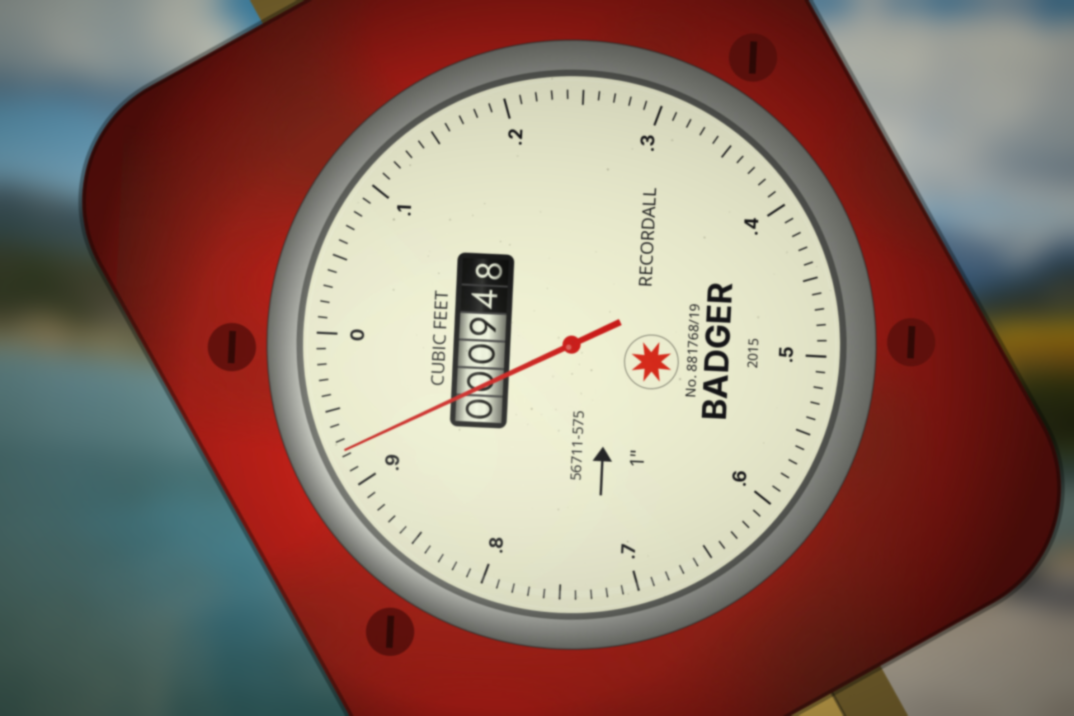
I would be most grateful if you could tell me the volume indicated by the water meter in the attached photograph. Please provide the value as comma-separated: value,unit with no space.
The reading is 947.92,ft³
